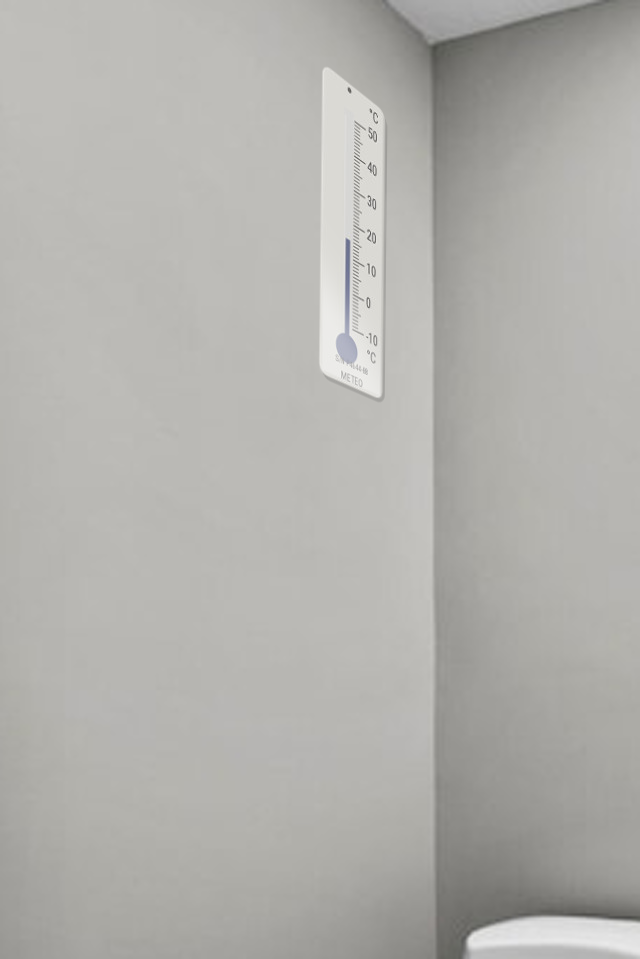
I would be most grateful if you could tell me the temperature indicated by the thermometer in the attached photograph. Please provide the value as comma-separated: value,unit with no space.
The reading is 15,°C
